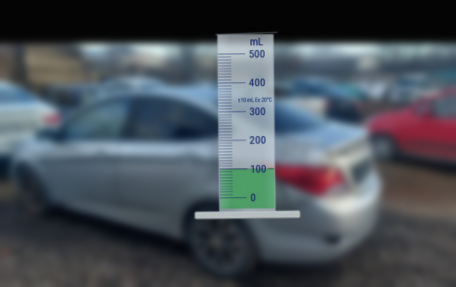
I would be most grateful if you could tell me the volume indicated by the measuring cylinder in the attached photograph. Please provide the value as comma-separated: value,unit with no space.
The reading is 100,mL
